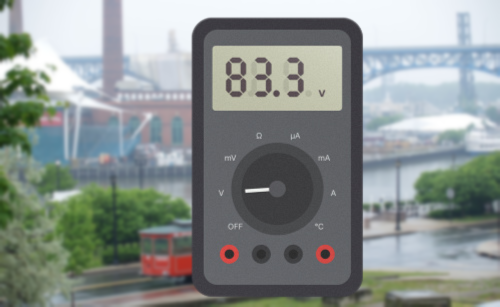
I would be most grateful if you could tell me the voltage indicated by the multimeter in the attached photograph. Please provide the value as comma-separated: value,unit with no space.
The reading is 83.3,V
